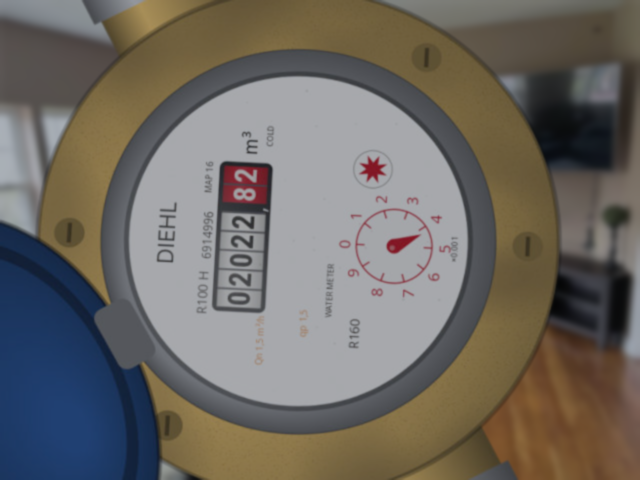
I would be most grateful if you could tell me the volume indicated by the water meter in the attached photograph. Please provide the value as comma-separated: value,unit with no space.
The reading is 2022.824,m³
